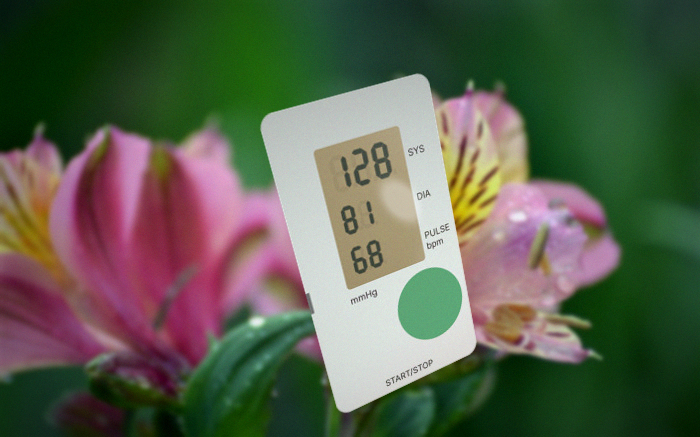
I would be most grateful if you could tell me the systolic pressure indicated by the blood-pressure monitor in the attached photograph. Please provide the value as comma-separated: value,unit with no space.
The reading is 128,mmHg
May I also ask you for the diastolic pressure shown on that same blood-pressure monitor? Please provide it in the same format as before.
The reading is 81,mmHg
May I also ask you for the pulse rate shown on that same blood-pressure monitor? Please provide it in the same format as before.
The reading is 68,bpm
